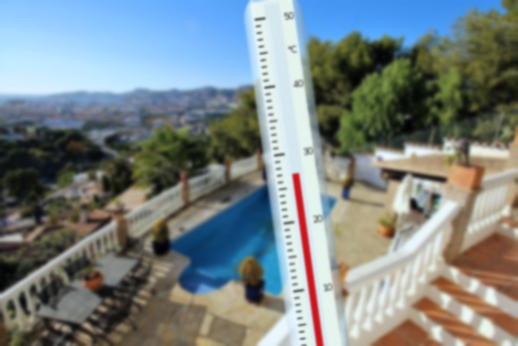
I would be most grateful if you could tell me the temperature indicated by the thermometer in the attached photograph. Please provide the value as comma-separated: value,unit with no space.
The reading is 27,°C
